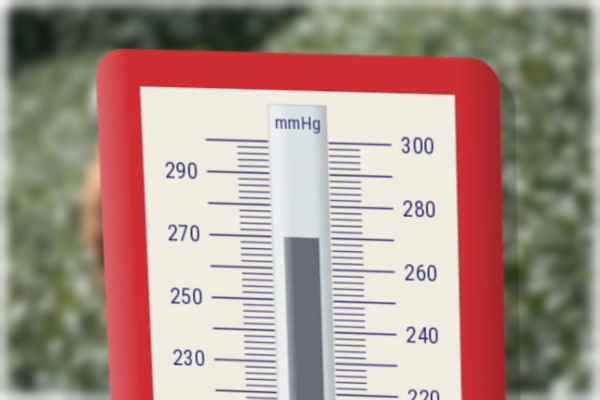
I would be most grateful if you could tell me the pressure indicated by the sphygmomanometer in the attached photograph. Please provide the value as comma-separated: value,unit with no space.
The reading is 270,mmHg
